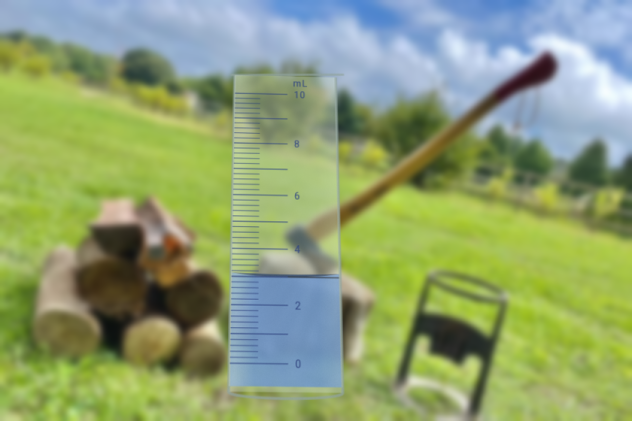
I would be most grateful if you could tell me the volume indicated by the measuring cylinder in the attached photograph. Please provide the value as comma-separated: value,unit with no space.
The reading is 3,mL
